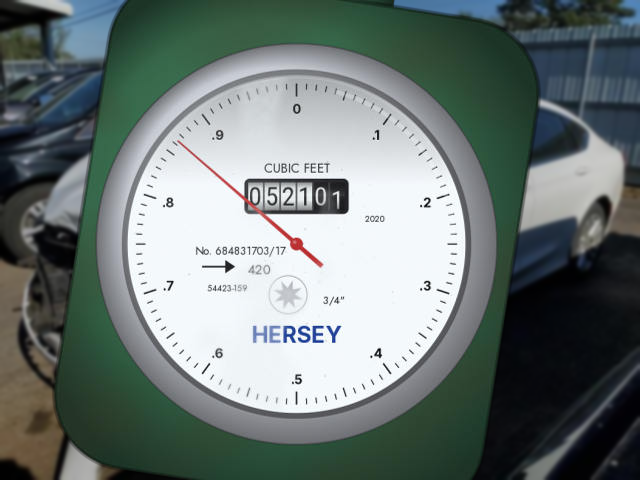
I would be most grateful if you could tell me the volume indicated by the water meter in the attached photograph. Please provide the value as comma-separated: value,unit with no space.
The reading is 52100.86,ft³
